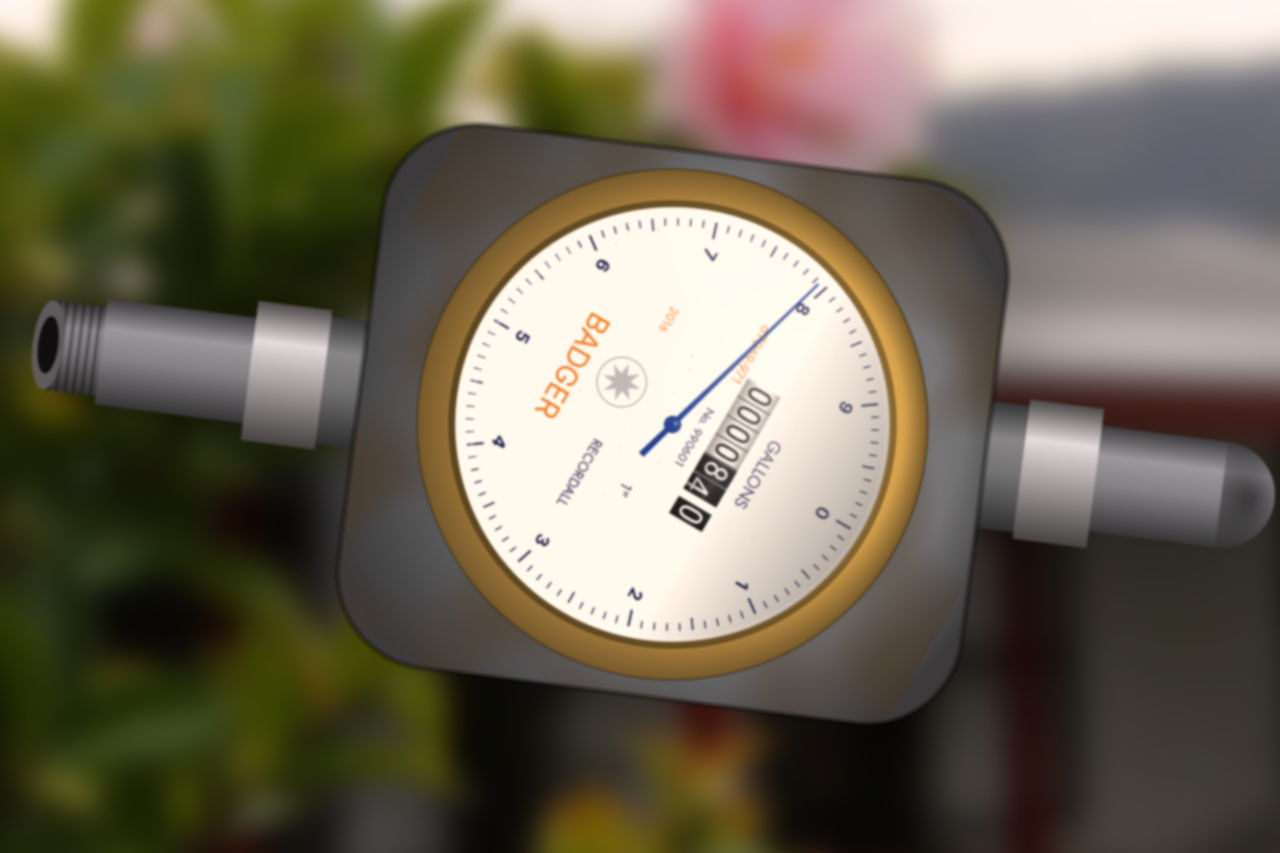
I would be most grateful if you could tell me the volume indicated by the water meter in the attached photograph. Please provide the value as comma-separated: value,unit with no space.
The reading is 837.9,gal
